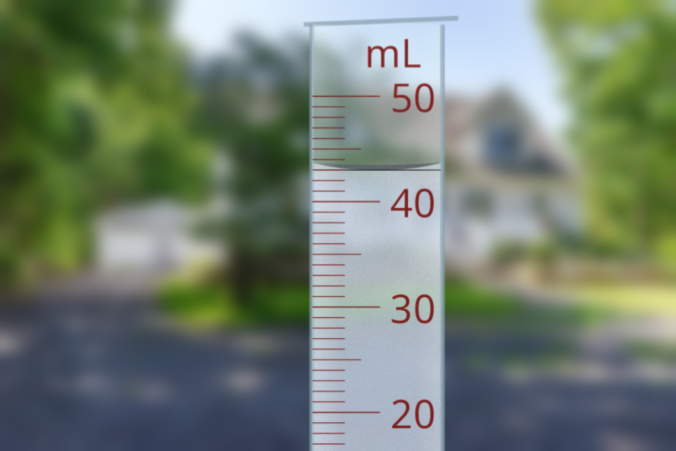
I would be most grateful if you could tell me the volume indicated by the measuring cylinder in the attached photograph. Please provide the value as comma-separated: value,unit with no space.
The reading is 43,mL
